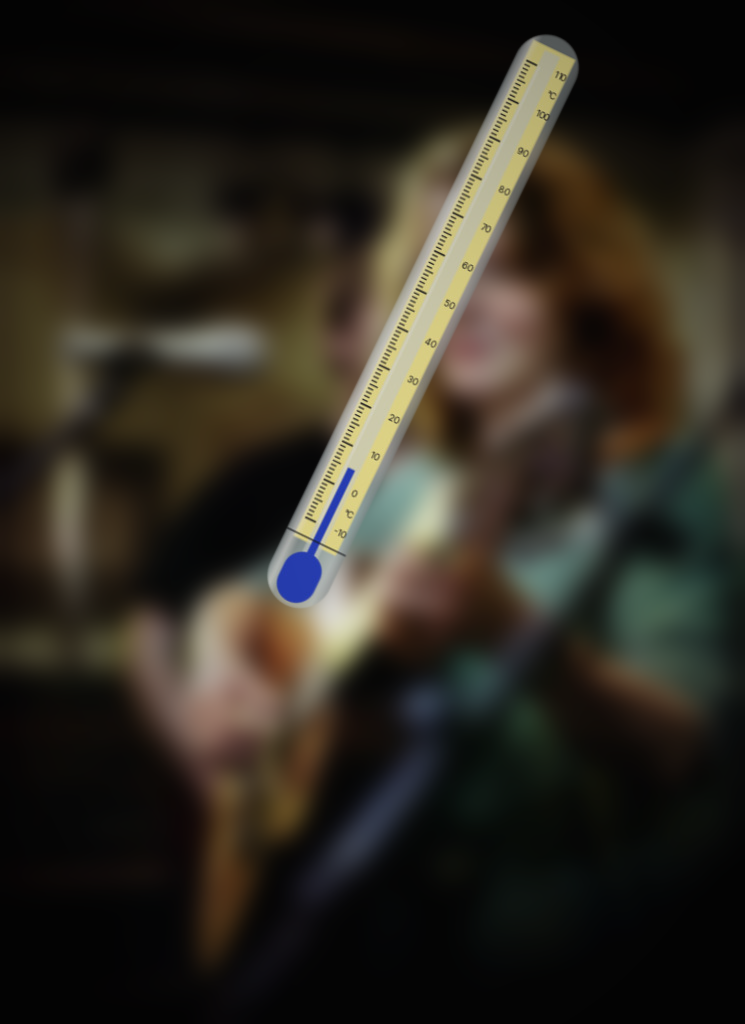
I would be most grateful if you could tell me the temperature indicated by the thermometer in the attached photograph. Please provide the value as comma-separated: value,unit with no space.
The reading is 5,°C
